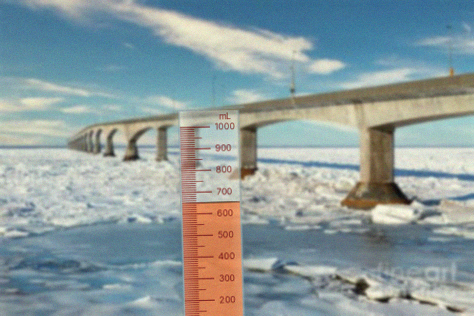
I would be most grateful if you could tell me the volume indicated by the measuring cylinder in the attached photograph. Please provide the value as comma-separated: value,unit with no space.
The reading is 650,mL
